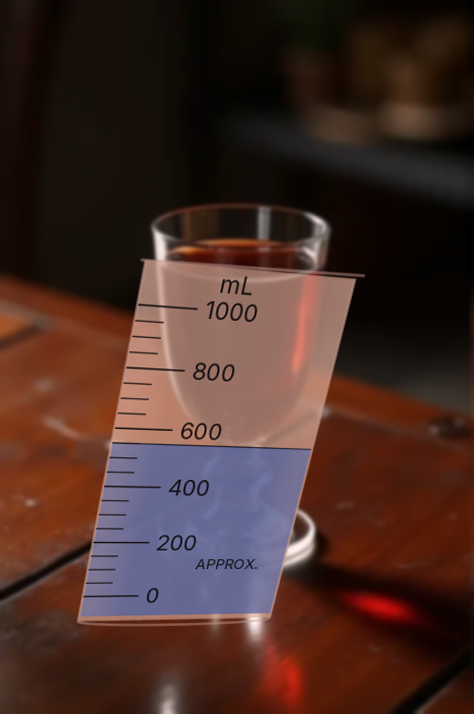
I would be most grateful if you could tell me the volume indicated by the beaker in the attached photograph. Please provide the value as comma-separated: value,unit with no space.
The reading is 550,mL
